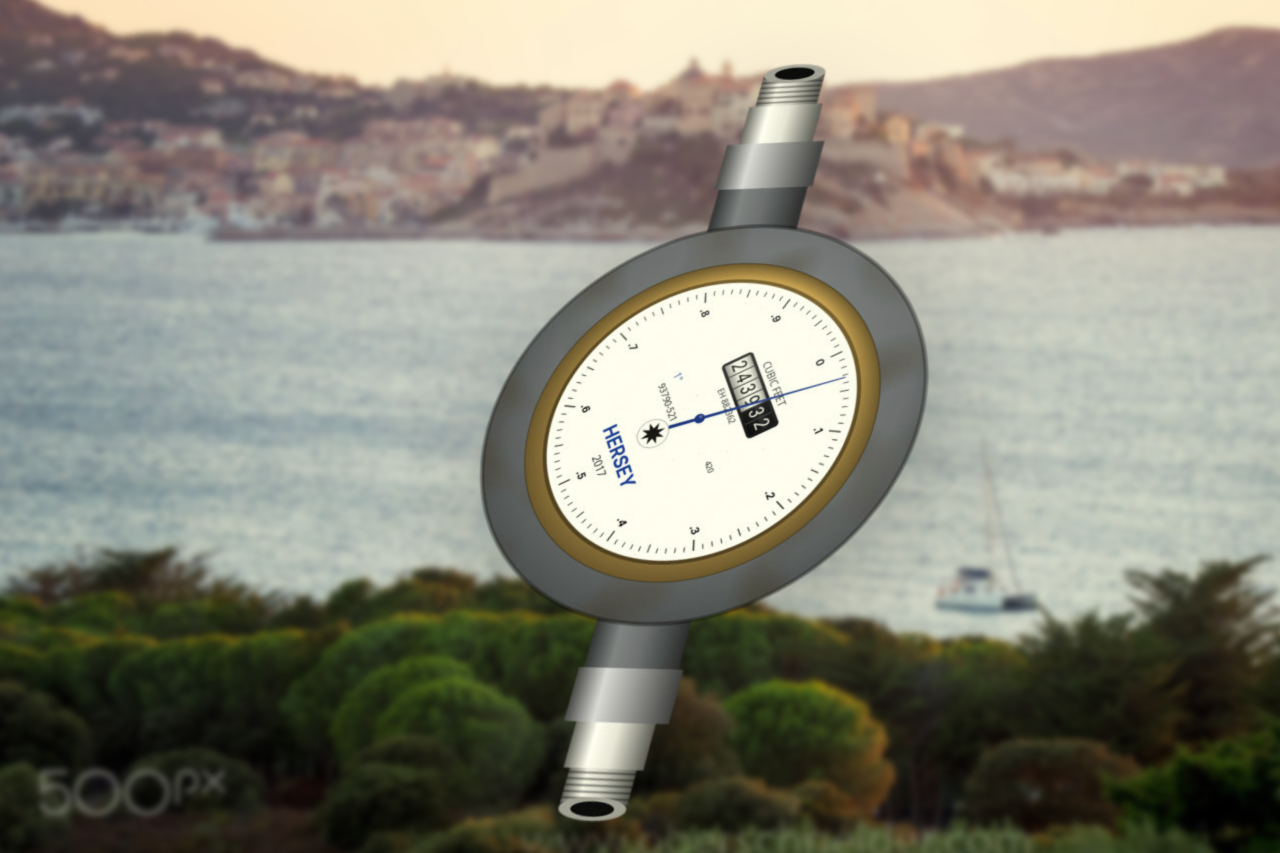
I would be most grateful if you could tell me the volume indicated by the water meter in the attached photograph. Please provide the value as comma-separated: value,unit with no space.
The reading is 243932.03,ft³
